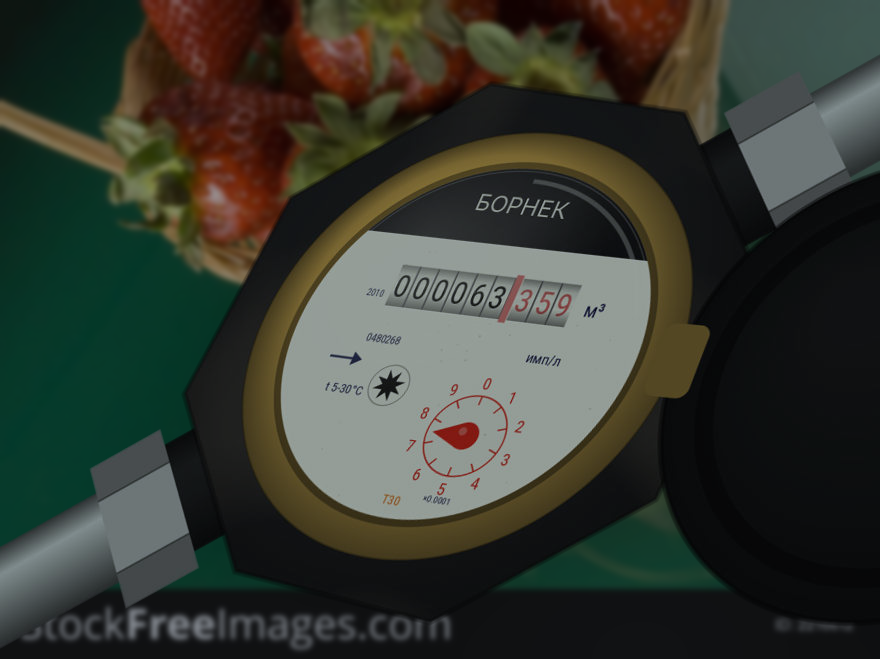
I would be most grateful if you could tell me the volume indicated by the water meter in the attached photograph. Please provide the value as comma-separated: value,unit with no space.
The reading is 63.3597,m³
